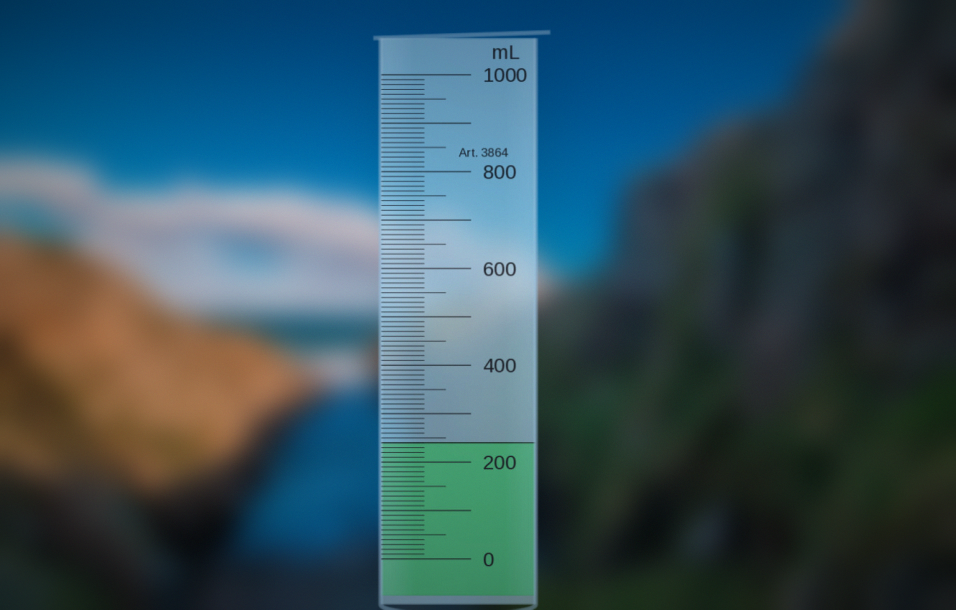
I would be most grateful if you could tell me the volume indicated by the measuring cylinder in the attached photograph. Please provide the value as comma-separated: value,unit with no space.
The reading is 240,mL
